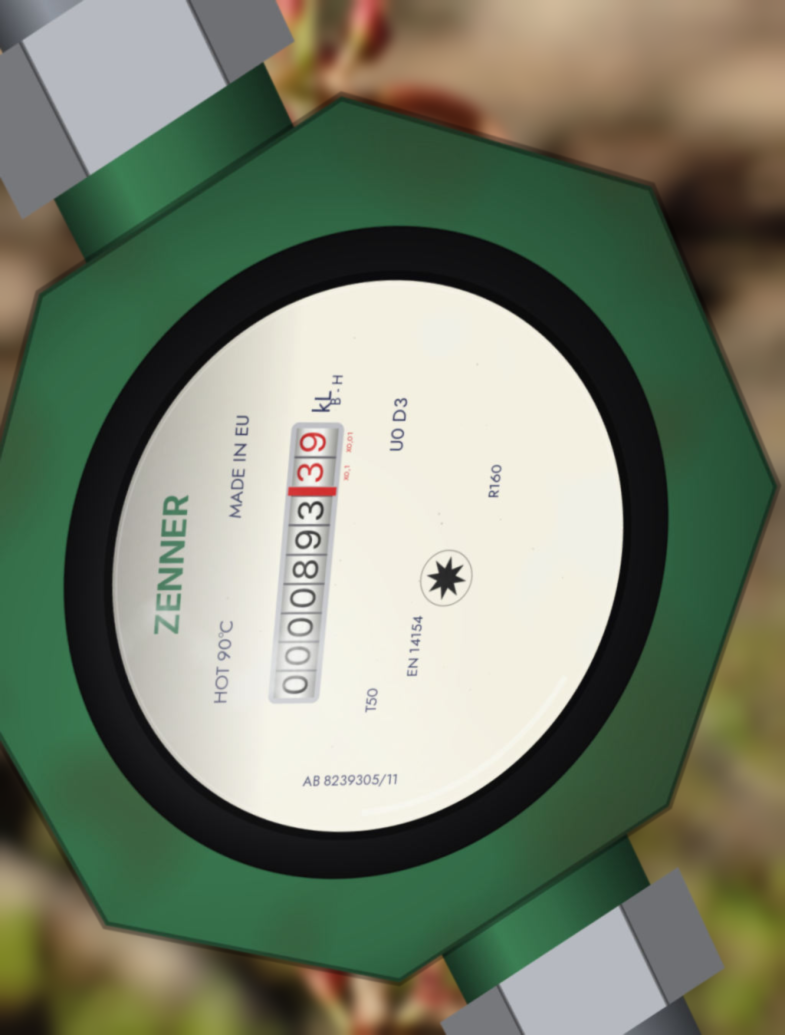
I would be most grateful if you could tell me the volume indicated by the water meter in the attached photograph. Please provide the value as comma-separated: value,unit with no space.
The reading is 893.39,kL
